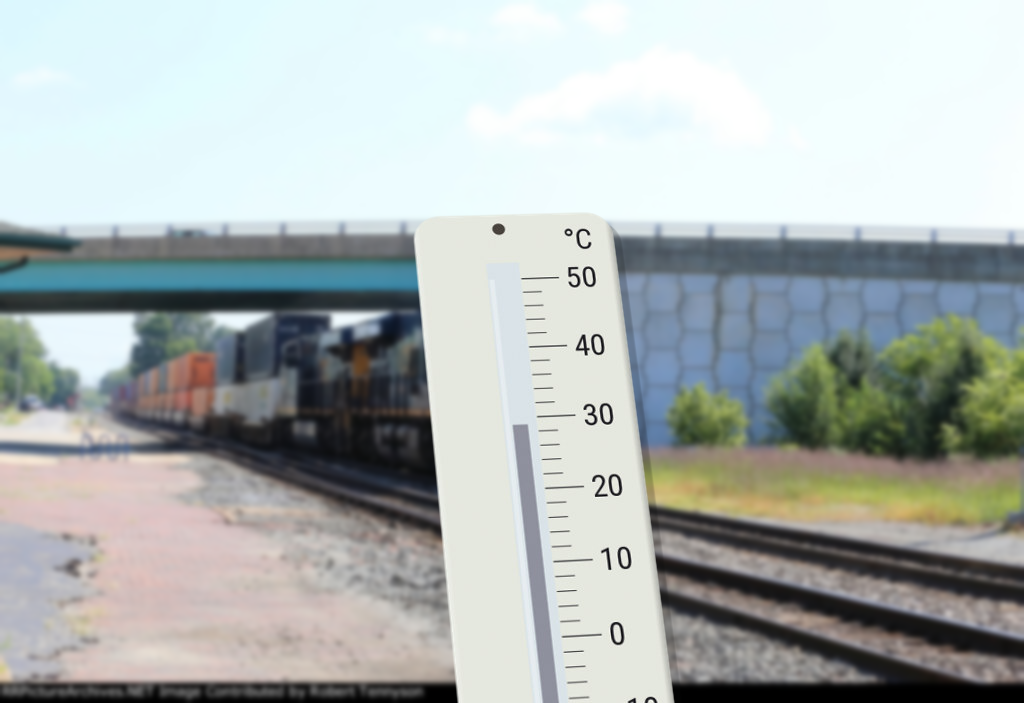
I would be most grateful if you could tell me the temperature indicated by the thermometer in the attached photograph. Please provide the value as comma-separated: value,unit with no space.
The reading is 29,°C
